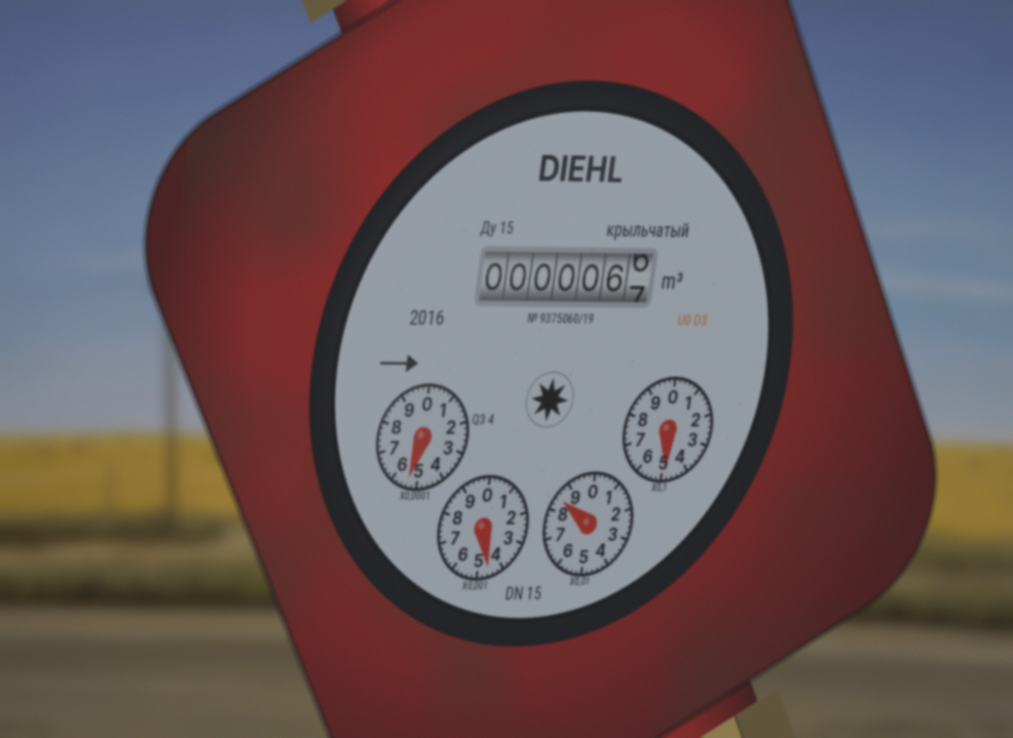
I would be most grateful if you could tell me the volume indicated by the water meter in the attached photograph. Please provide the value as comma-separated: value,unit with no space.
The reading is 66.4845,m³
